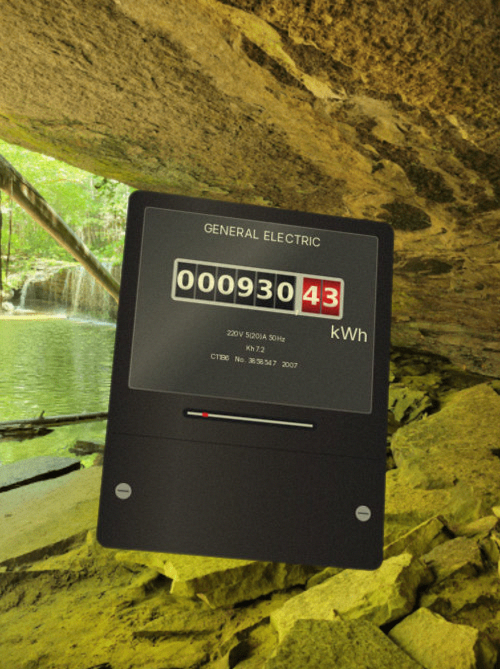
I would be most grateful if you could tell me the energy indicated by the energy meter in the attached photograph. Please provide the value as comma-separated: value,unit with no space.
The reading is 930.43,kWh
